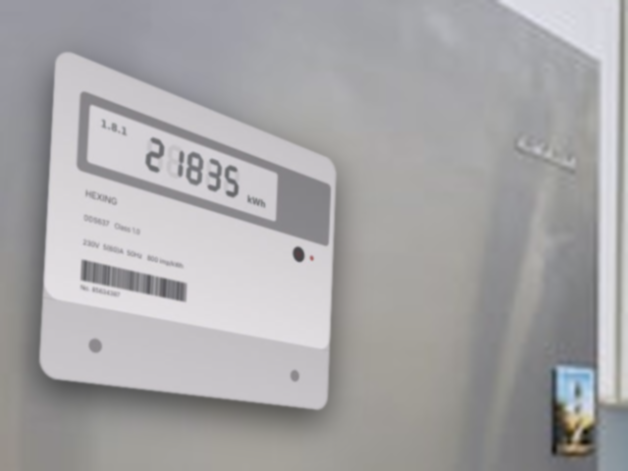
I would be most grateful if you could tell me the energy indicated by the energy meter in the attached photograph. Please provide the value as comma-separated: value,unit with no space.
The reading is 21835,kWh
